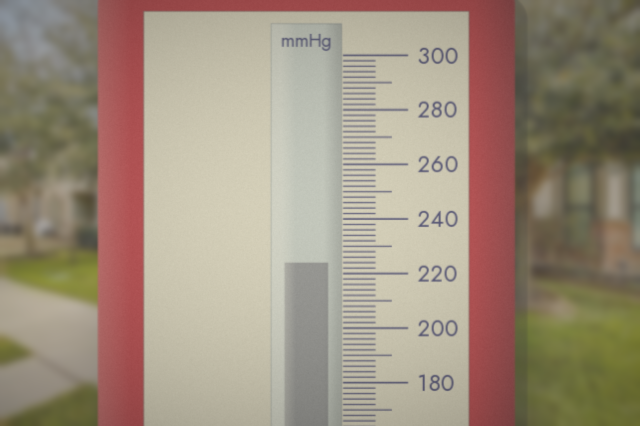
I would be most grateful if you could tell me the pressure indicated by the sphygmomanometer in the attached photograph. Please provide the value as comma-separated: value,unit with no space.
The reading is 224,mmHg
